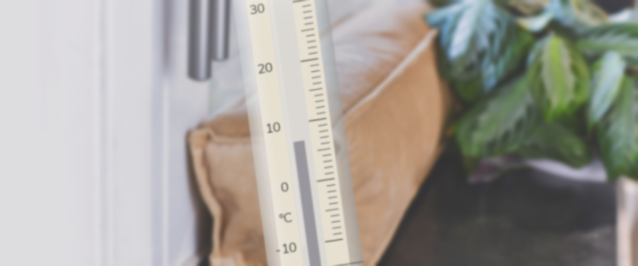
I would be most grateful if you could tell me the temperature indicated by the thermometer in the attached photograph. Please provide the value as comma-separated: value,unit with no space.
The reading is 7,°C
